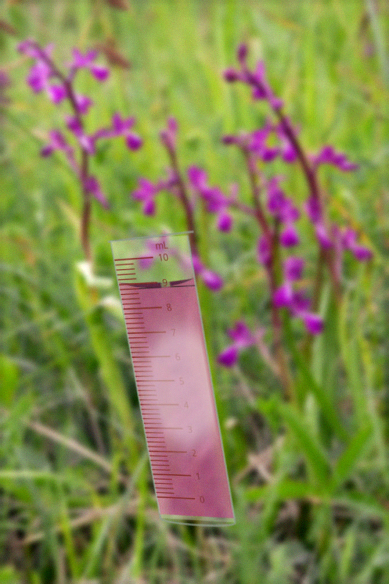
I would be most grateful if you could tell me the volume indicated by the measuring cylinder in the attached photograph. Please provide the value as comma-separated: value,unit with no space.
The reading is 8.8,mL
